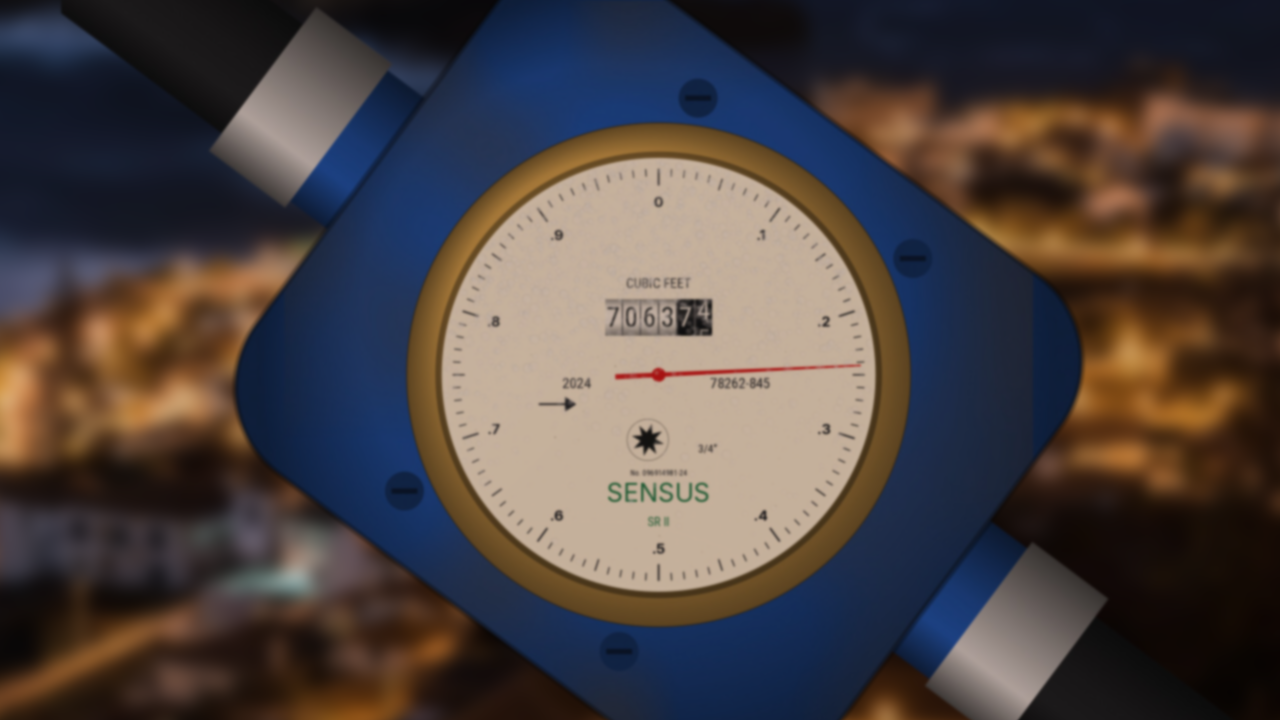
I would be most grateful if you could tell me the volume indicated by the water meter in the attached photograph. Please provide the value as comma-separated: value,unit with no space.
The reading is 706374.24,ft³
